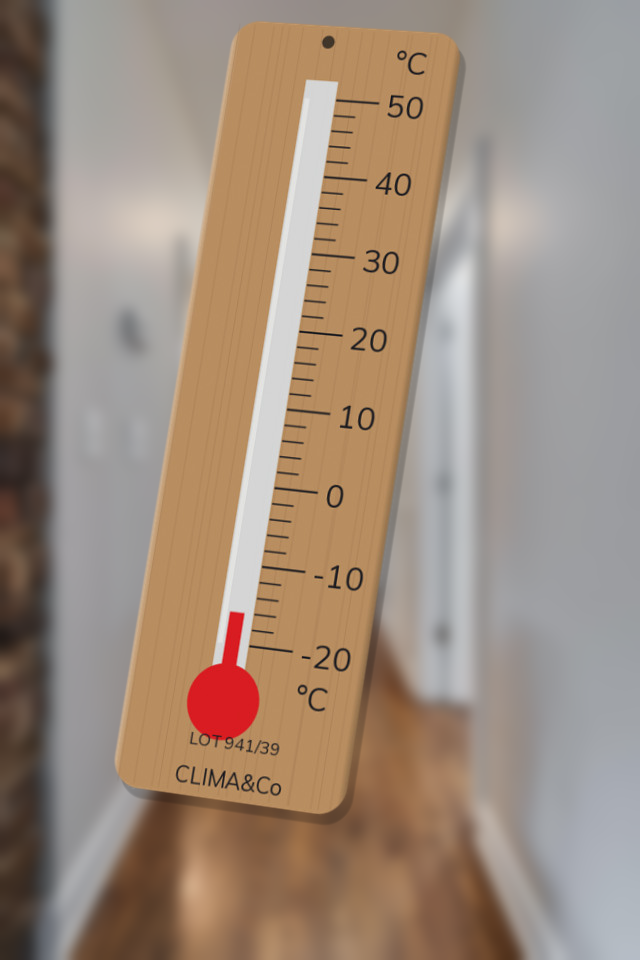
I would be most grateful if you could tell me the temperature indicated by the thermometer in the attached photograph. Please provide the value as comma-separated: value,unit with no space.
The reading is -16,°C
